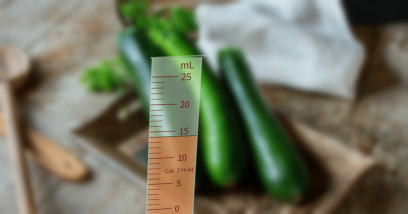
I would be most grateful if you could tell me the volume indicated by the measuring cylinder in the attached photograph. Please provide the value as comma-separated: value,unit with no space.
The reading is 14,mL
